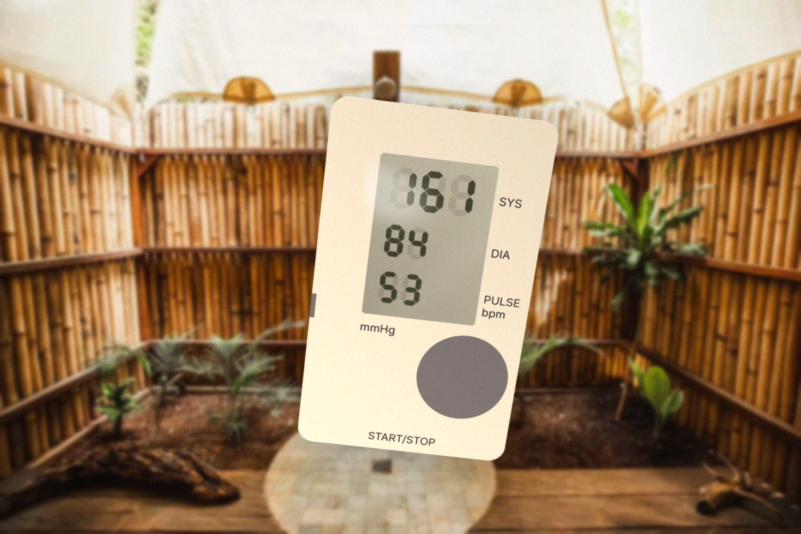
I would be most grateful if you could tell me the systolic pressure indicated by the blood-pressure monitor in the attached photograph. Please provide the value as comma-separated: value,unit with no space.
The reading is 161,mmHg
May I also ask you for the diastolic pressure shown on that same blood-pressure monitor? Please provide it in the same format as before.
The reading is 84,mmHg
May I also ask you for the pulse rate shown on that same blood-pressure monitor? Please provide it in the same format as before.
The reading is 53,bpm
